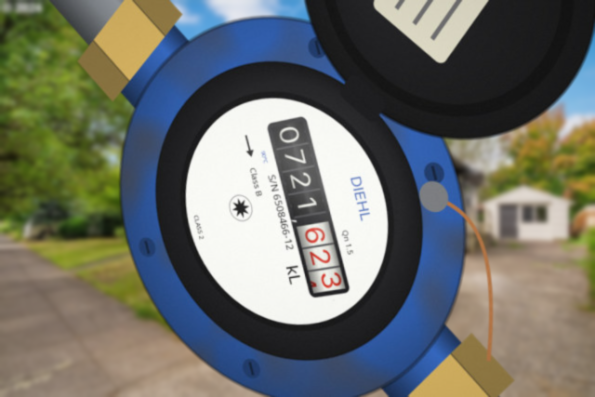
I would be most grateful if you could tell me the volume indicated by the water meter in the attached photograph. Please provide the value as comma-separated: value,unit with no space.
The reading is 721.623,kL
